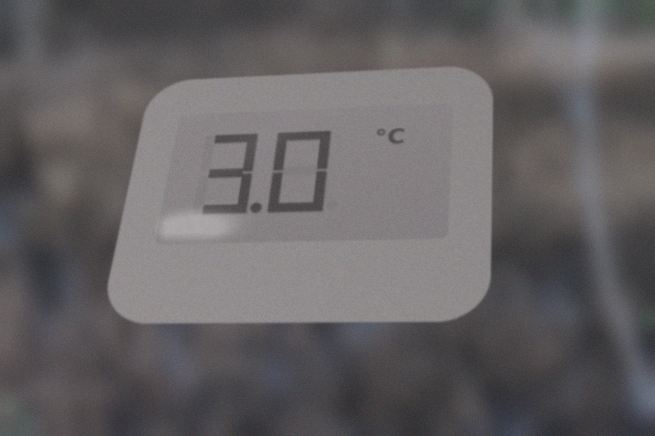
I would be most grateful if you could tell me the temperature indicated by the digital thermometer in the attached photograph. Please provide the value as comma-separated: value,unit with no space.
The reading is 3.0,°C
